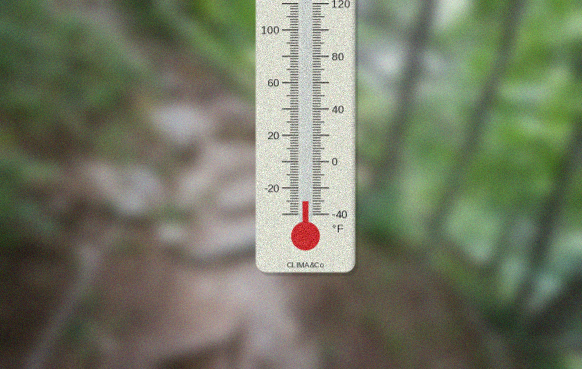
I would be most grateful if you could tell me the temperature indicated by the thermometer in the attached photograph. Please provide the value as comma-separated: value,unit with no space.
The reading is -30,°F
